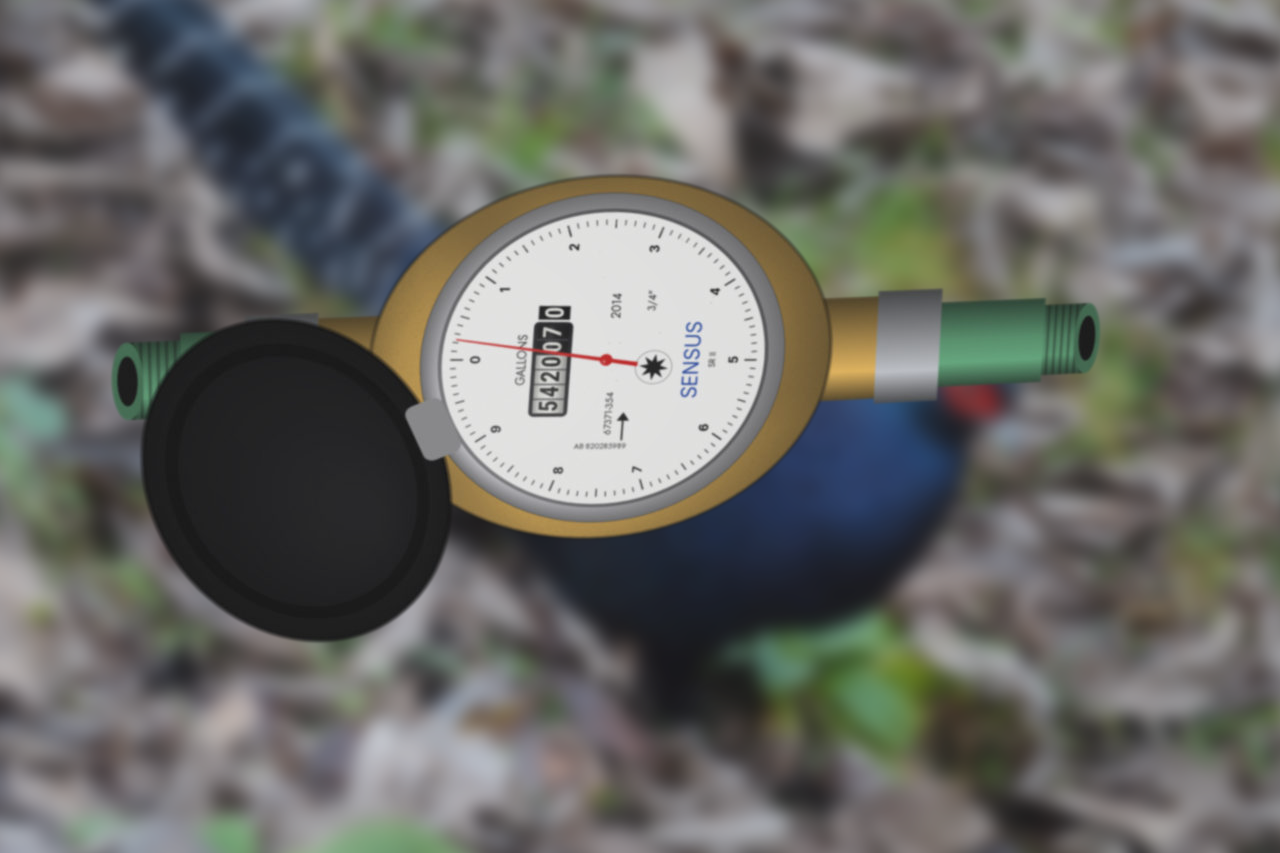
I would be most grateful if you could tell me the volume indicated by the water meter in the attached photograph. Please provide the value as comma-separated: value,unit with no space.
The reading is 5420070.2,gal
